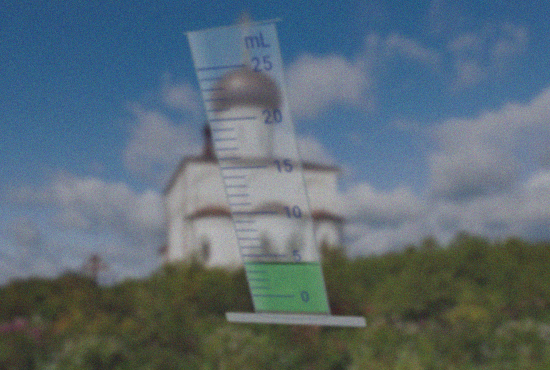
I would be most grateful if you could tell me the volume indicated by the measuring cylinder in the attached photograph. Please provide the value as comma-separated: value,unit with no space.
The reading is 4,mL
